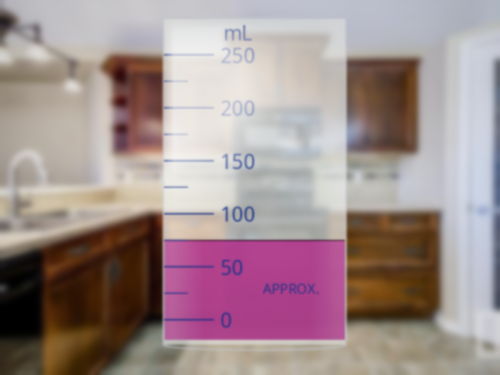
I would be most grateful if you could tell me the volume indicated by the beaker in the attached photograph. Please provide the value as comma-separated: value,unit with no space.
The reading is 75,mL
